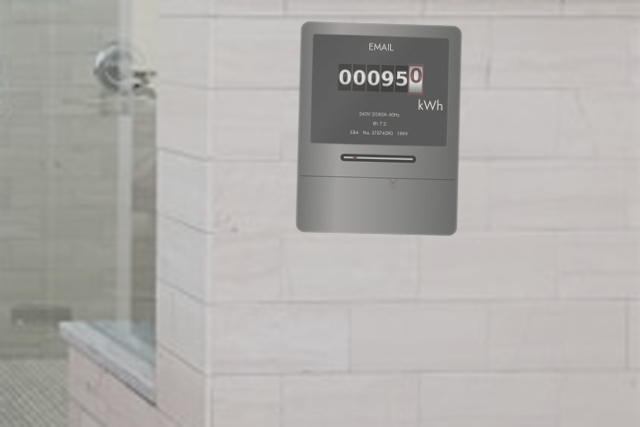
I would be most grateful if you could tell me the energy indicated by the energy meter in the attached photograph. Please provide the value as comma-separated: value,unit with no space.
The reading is 95.0,kWh
